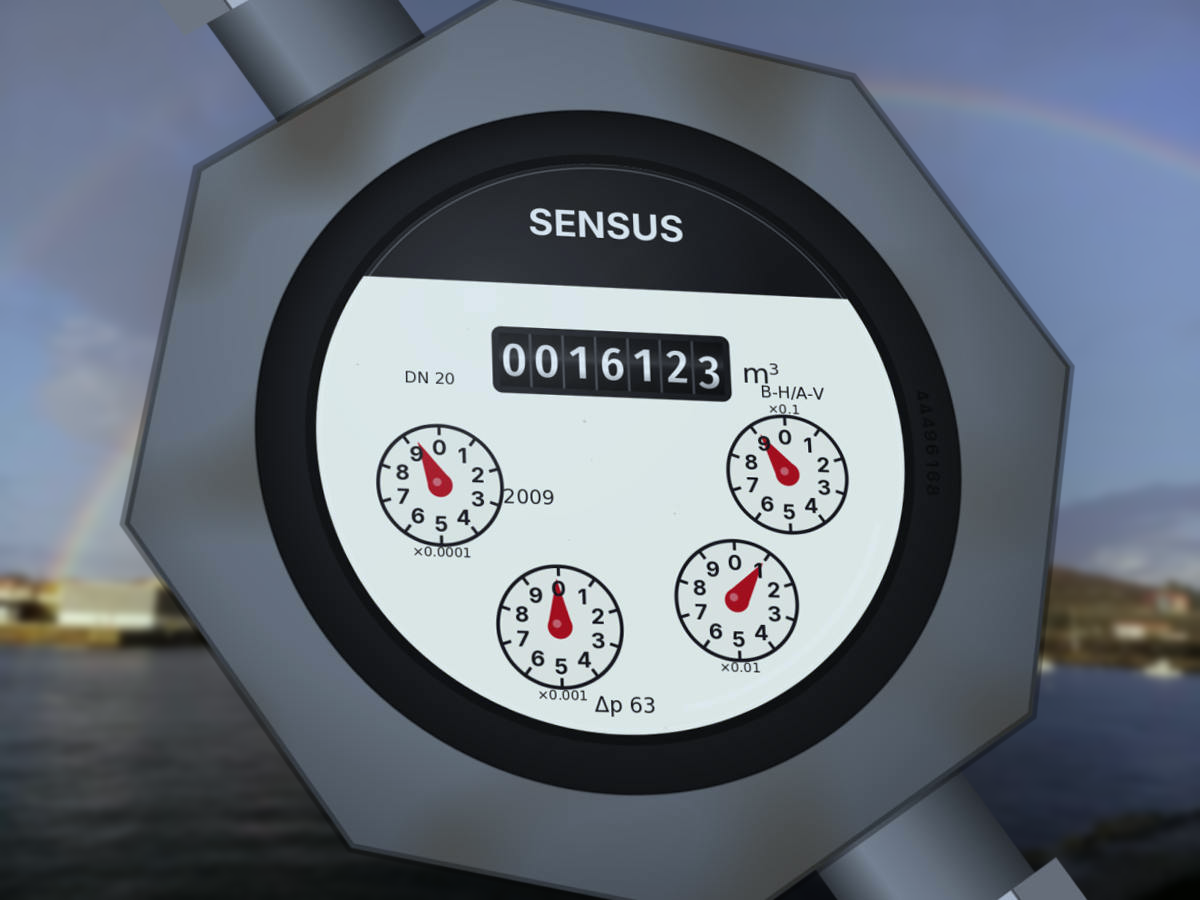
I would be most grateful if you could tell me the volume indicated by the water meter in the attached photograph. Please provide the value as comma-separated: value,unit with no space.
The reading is 16122.9099,m³
